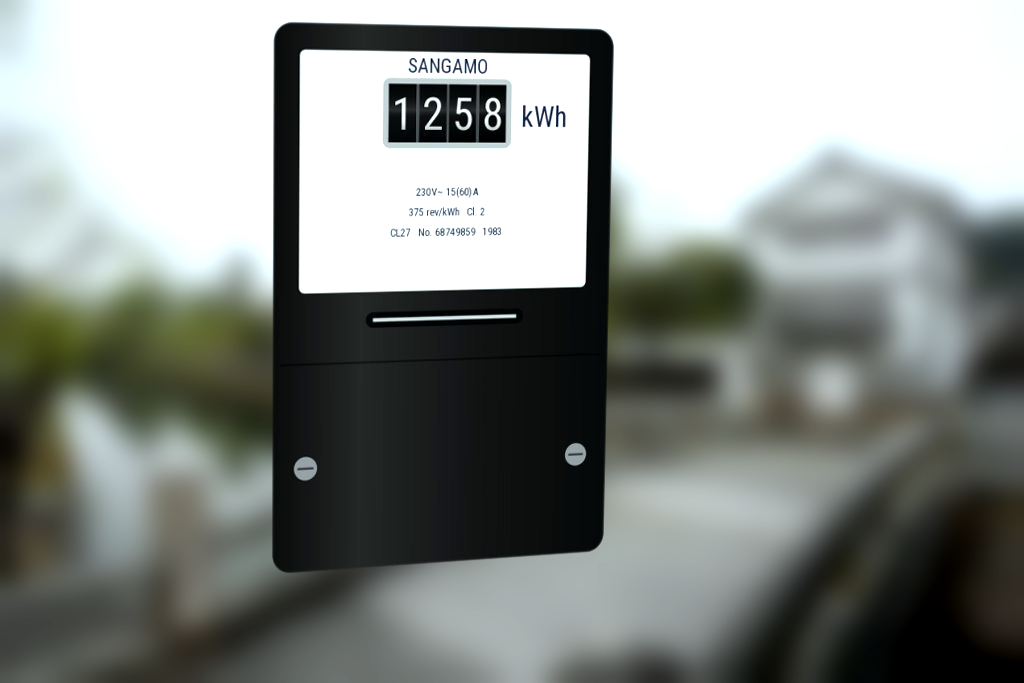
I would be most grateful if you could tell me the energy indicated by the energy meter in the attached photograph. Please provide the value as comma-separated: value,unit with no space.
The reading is 1258,kWh
